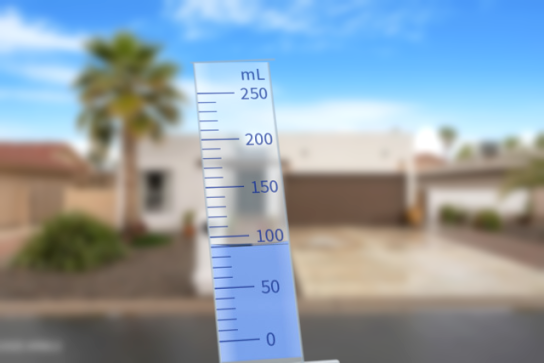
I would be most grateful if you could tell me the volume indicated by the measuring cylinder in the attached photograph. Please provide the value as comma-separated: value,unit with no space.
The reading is 90,mL
